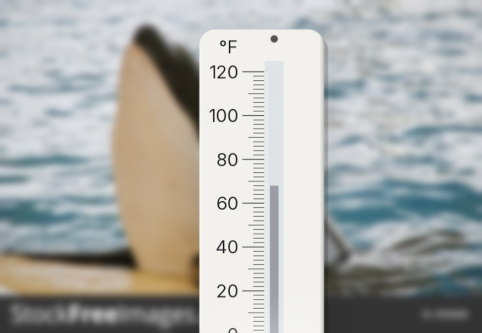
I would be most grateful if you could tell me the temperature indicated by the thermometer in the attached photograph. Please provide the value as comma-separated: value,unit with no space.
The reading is 68,°F
